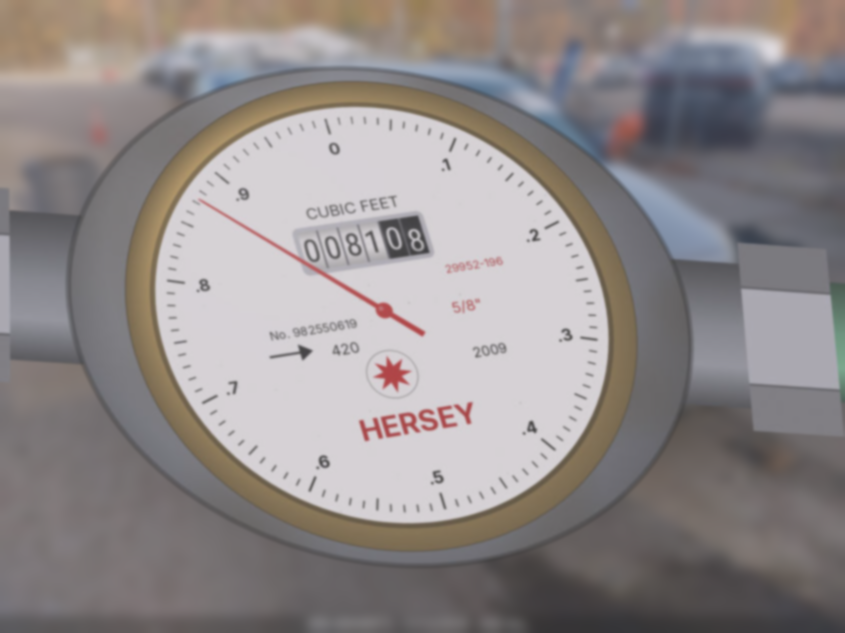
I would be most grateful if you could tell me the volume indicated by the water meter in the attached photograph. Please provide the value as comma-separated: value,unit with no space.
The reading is 8107.87,ft³
